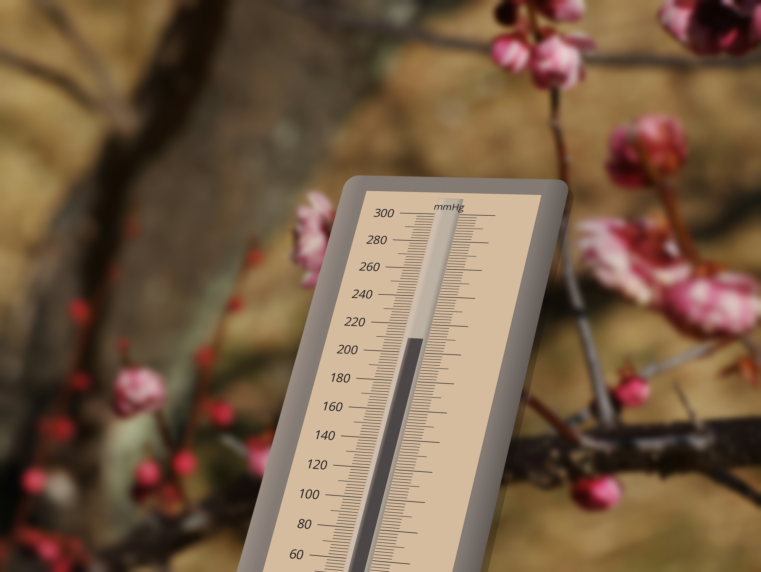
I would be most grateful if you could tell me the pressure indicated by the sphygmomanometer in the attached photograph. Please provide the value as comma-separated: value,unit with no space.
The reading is 210,mmHg
